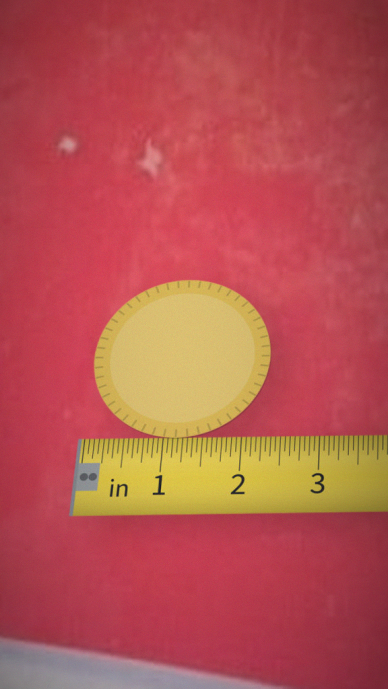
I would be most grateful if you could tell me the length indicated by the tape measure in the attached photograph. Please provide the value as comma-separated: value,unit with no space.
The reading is 2.3125,in
